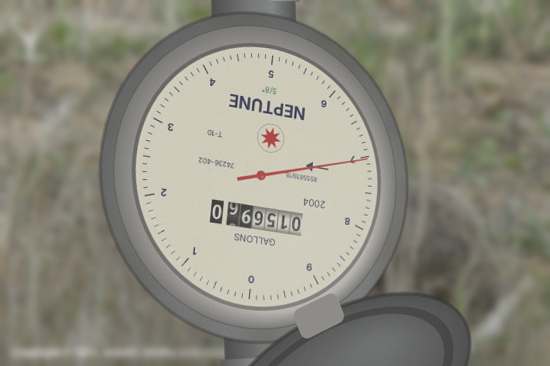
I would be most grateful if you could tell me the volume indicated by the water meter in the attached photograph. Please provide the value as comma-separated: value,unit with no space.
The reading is 156957.0,gal
